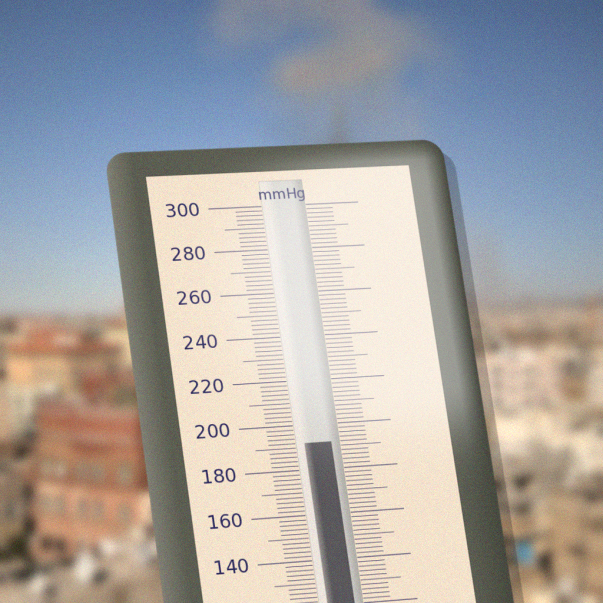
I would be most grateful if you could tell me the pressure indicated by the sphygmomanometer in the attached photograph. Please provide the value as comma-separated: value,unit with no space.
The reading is 192,mmHg
